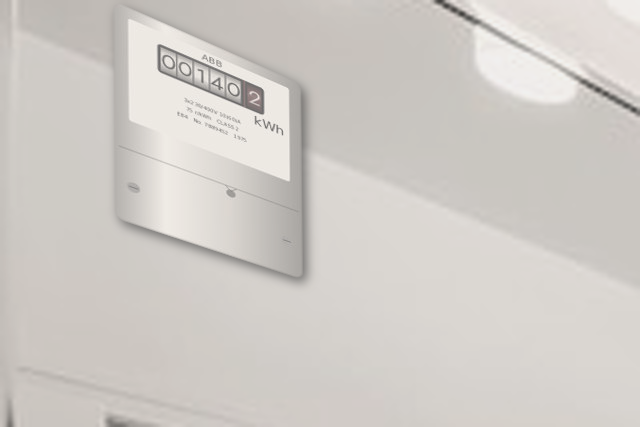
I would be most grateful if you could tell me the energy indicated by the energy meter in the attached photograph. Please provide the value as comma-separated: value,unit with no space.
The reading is 140.2,kWh
